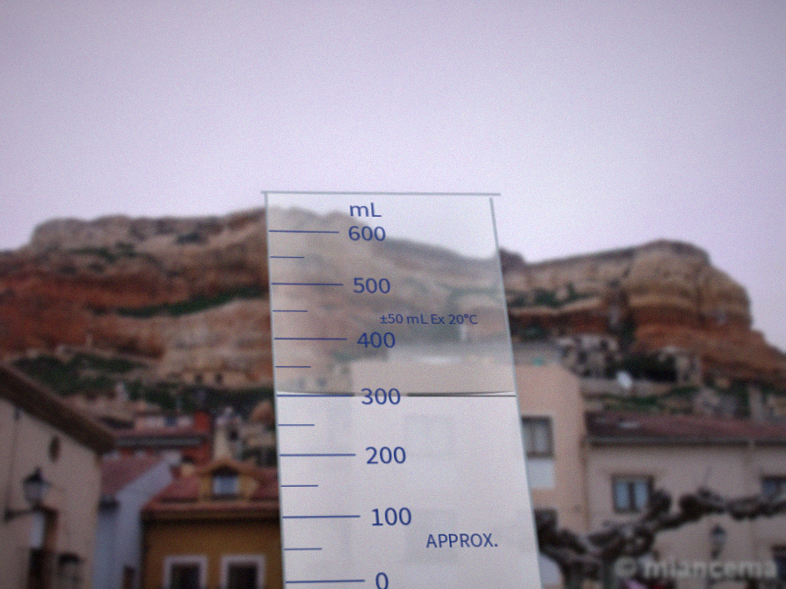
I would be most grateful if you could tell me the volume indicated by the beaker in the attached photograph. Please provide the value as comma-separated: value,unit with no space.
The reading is 300,mL
